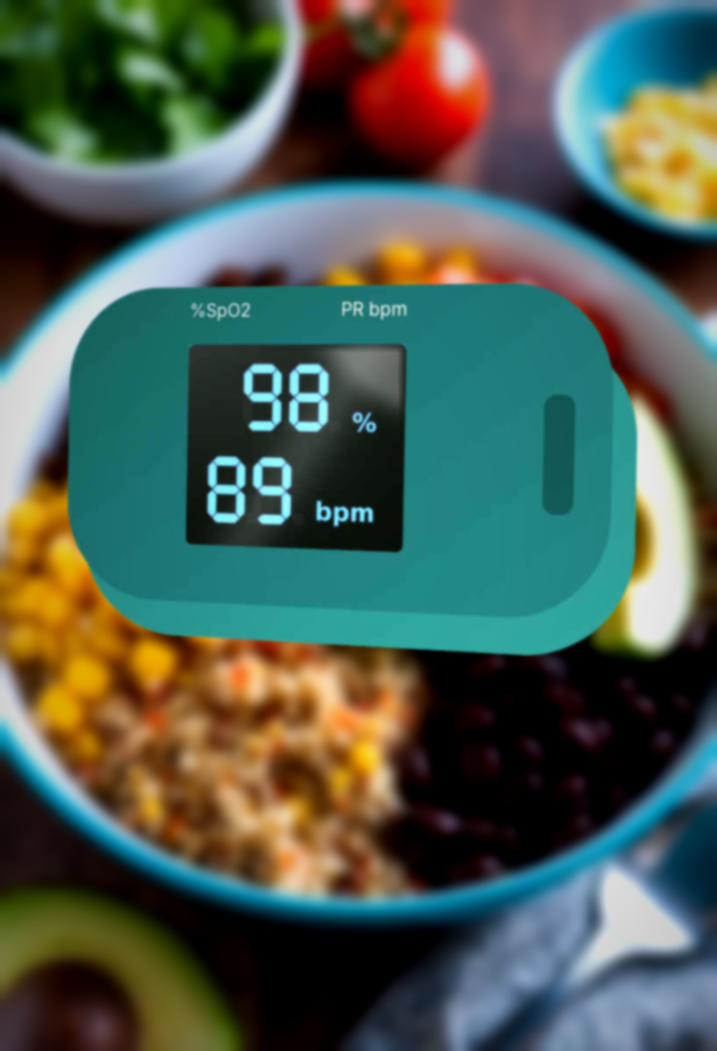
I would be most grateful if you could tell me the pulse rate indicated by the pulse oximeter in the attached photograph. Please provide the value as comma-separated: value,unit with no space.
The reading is 89,bpm
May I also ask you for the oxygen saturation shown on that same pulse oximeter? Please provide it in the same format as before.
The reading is 98,%
